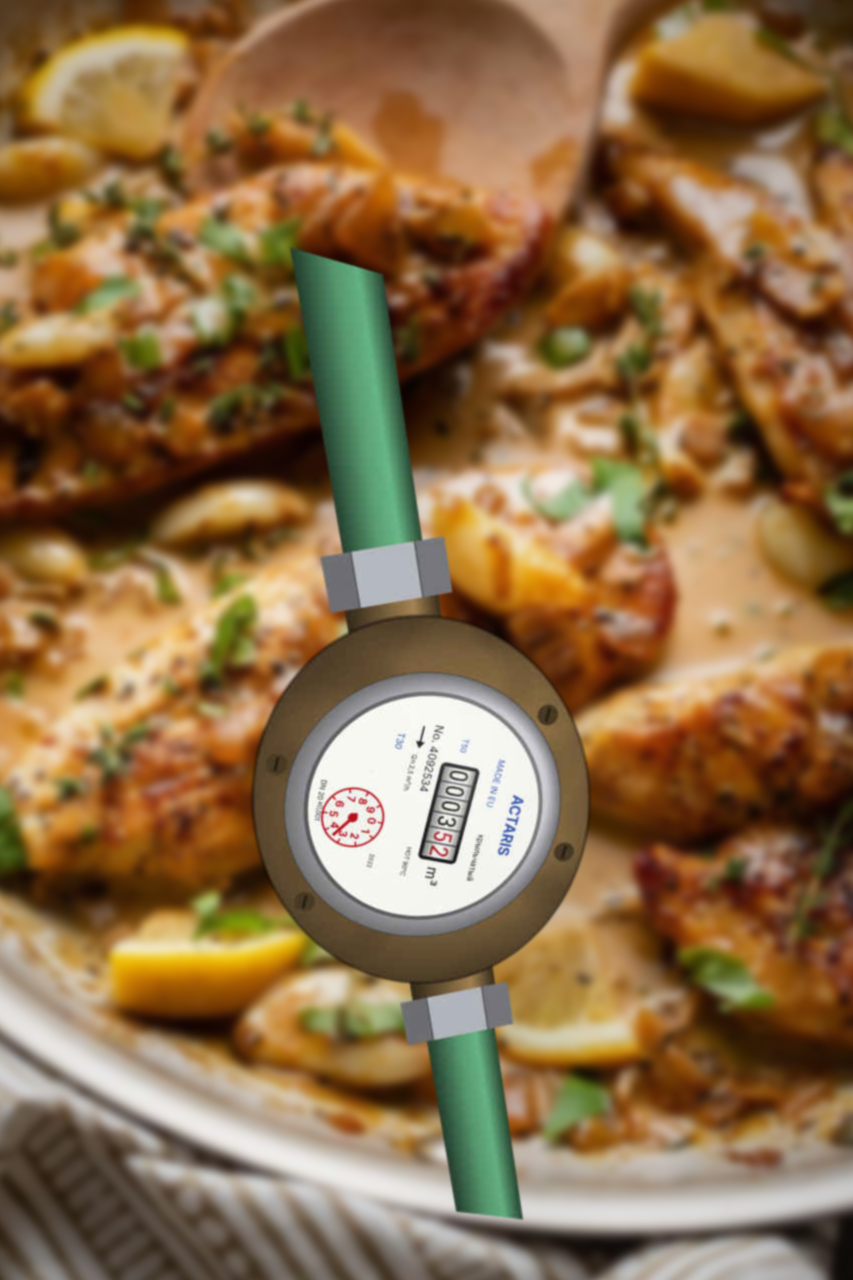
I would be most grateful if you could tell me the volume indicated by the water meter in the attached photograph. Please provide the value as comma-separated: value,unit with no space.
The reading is 3.523,m³
